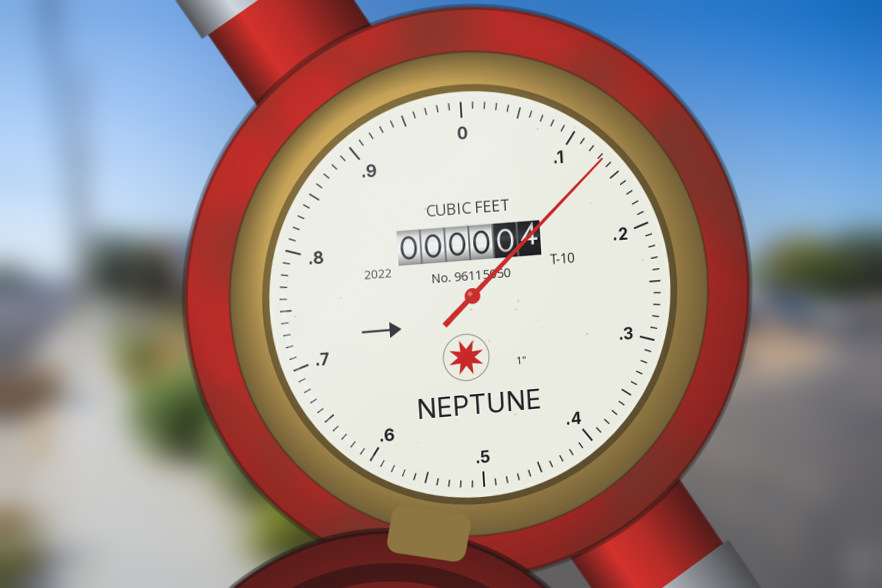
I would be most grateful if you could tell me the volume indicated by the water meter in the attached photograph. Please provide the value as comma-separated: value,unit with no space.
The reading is 4.13,ft³
